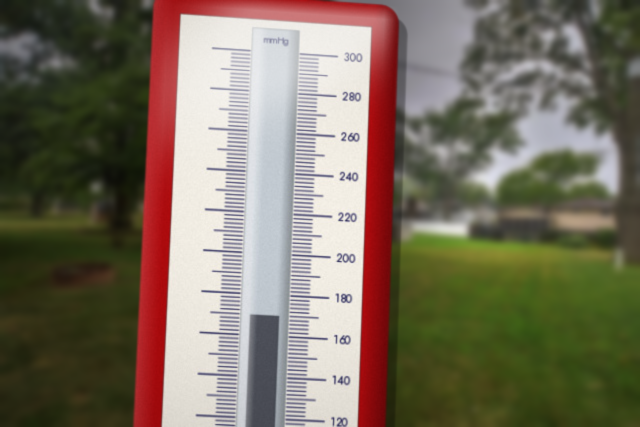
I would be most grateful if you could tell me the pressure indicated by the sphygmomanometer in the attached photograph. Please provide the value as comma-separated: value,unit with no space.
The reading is 170,mmHg
